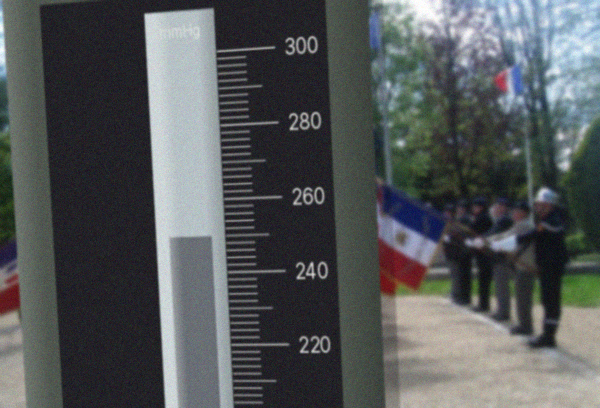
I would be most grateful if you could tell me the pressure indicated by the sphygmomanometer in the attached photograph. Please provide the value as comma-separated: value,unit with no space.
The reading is 250,mmHg
